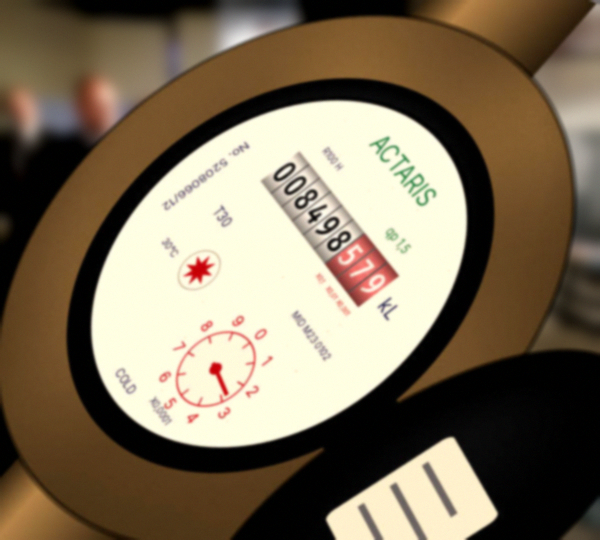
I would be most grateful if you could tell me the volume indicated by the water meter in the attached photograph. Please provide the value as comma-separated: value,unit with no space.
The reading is 8498.5792,kL
